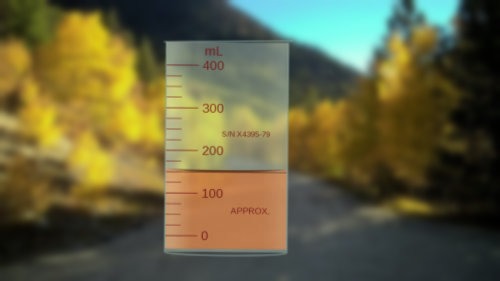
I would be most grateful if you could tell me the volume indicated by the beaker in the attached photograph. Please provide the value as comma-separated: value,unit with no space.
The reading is 150,mL
